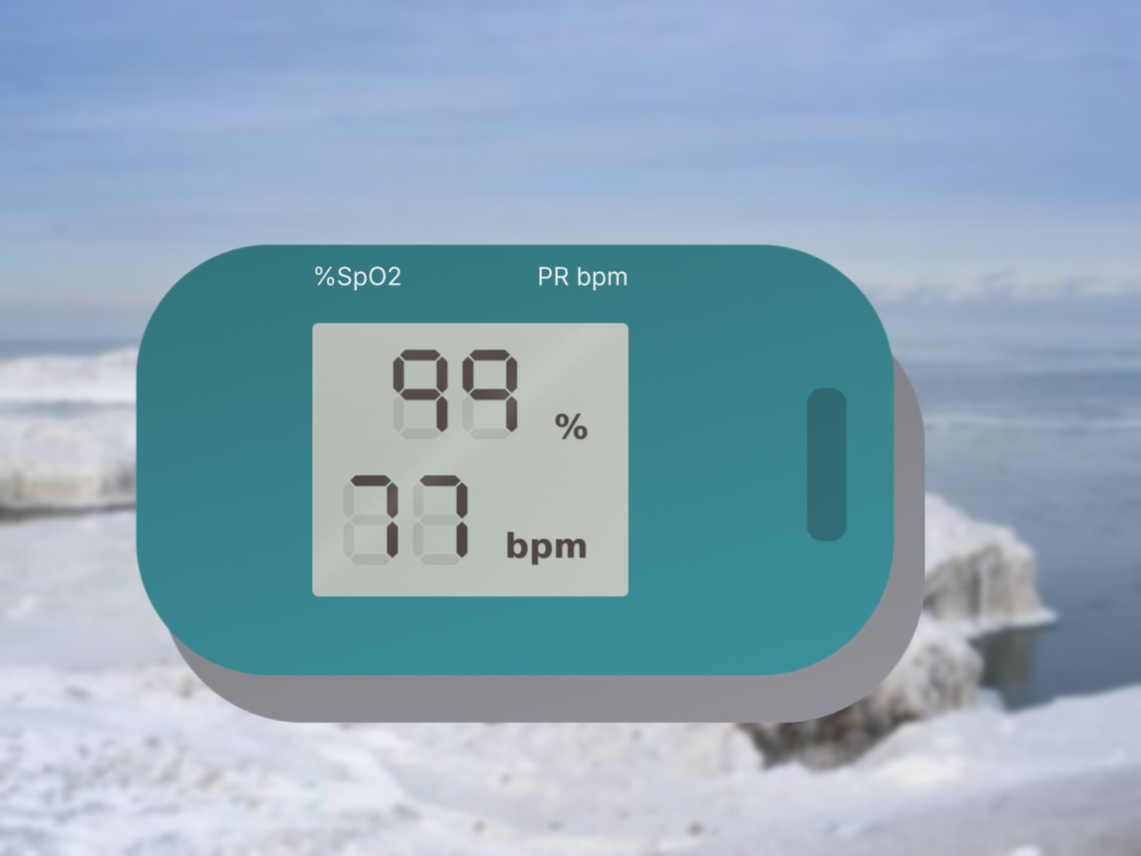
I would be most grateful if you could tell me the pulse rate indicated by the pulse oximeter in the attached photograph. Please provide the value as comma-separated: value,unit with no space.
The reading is 77,bpm
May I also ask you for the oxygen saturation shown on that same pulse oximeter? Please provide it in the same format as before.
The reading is 99,%
